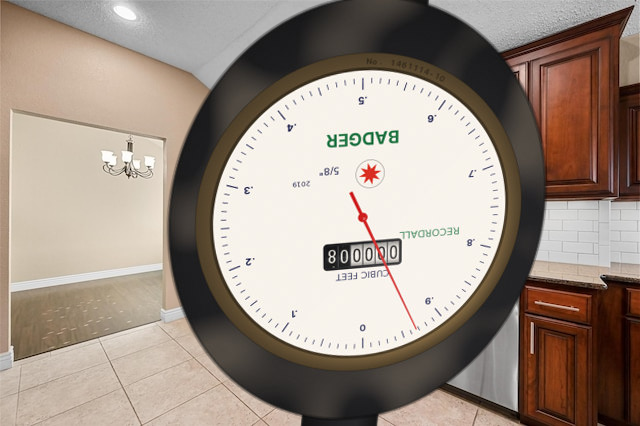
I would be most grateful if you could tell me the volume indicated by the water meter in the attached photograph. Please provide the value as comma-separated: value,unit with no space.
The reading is 7.93,ft³
